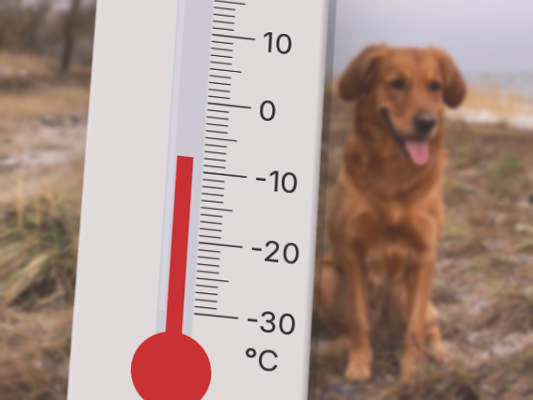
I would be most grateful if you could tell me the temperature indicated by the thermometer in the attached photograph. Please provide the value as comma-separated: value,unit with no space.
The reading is -8,°C
